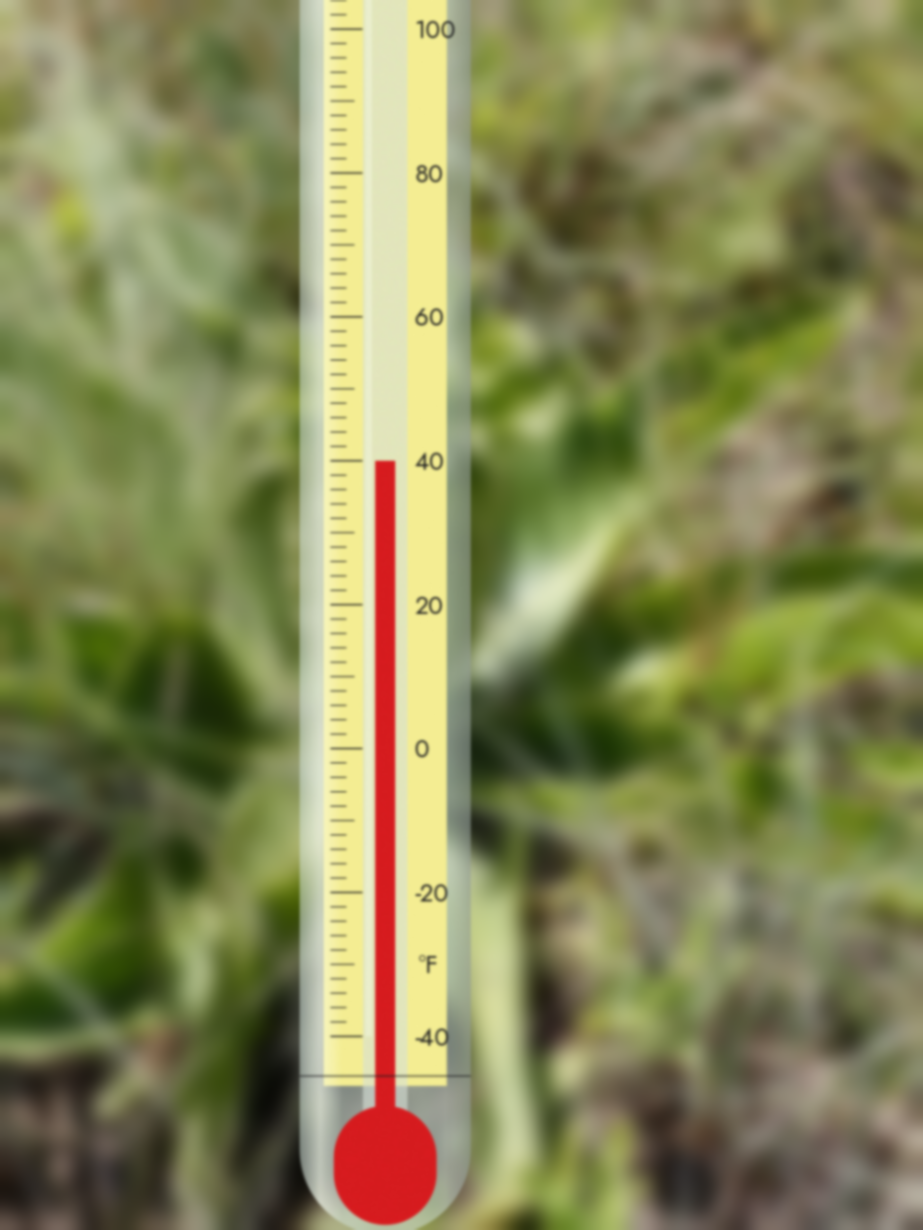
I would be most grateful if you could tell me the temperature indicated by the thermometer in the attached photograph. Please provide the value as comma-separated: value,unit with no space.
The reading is 40,°F
